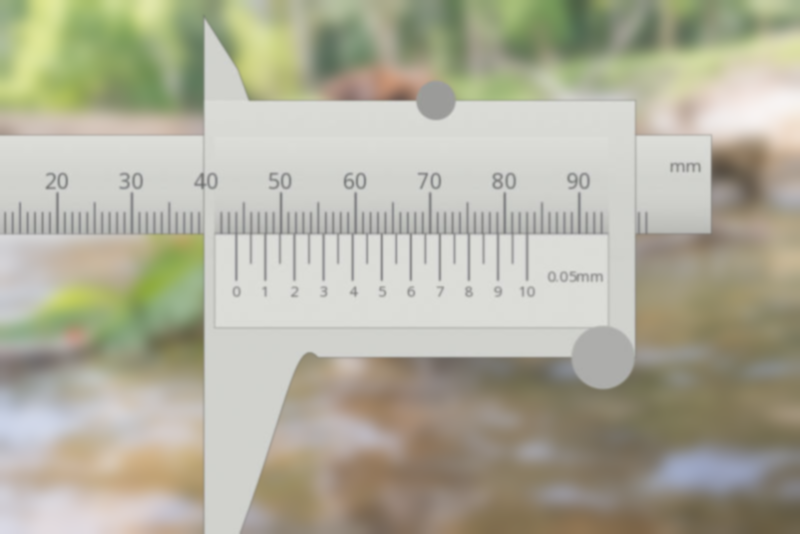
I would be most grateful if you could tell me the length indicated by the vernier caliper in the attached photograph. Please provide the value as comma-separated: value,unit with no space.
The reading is 44.0,mm
